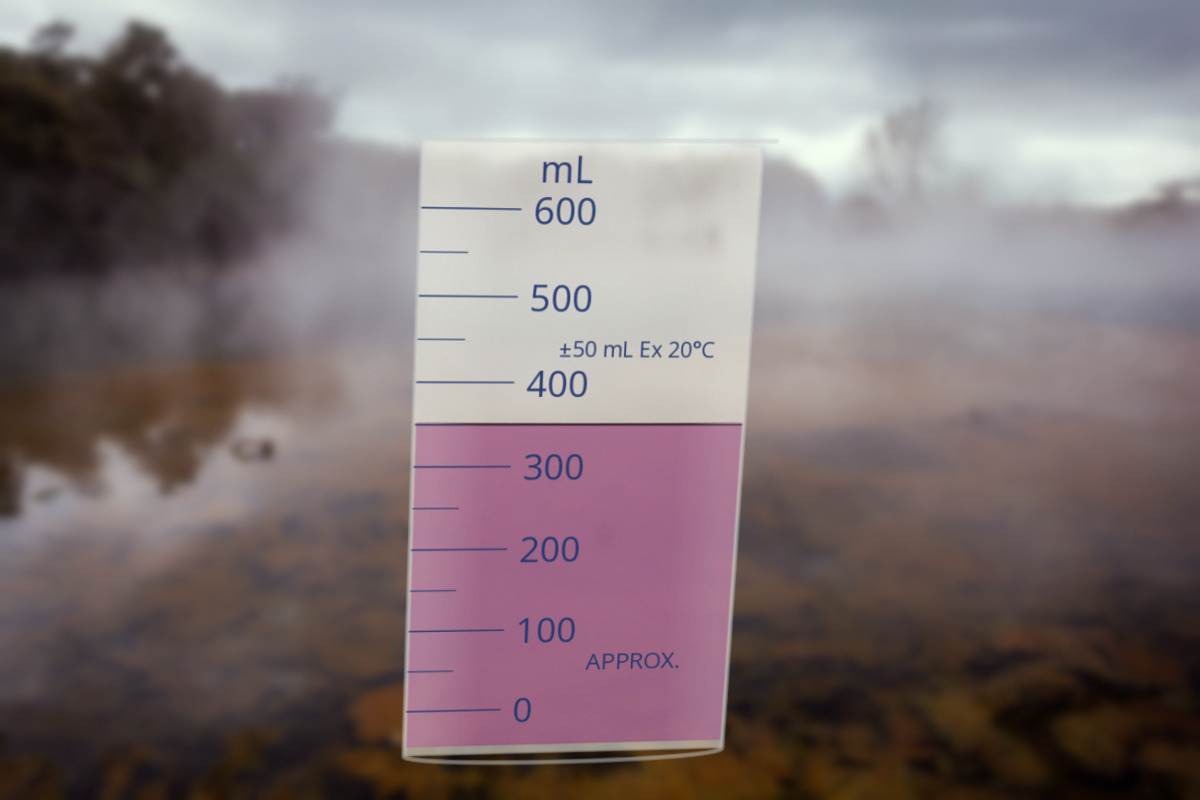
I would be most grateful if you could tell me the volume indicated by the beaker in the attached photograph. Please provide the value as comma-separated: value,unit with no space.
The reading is 350,mL
